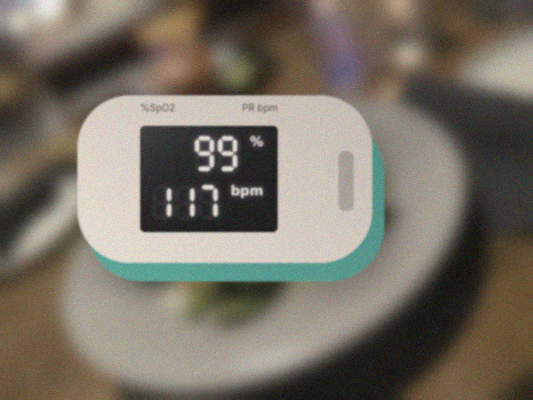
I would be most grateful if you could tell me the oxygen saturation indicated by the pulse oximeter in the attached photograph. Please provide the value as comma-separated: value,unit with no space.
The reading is 99,%
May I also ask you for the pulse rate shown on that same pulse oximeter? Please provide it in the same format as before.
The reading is 117,bpm
